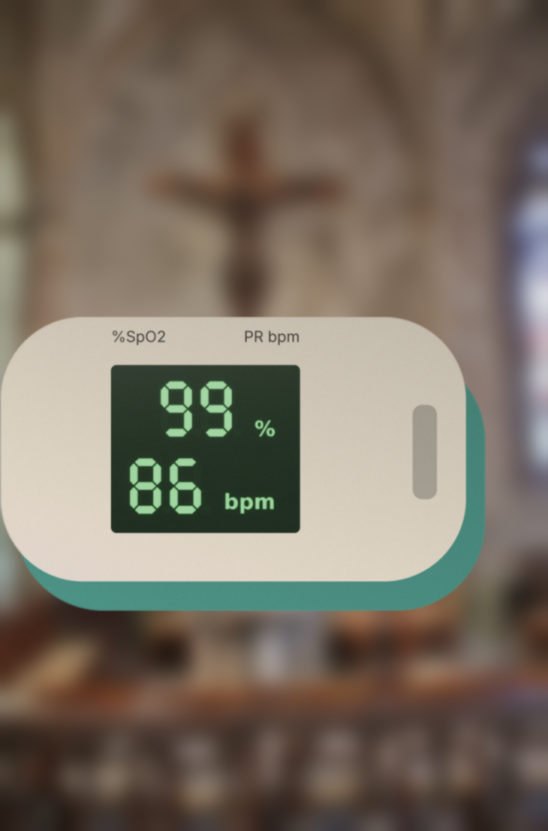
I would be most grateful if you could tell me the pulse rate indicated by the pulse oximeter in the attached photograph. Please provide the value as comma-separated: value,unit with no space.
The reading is 86,bpm
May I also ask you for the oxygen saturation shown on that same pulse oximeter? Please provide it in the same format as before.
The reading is 99,%
